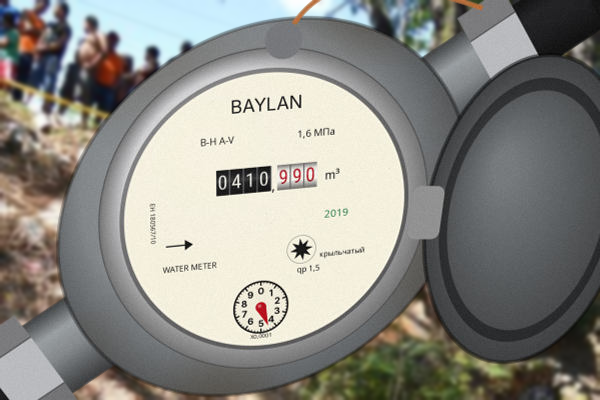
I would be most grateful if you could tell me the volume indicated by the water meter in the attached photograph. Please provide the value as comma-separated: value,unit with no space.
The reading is 410.9904,m³
